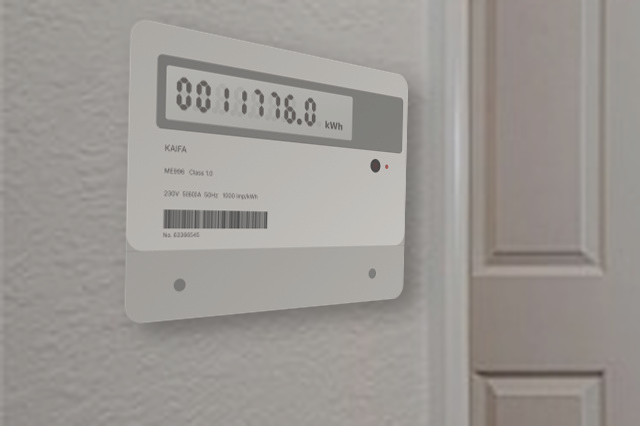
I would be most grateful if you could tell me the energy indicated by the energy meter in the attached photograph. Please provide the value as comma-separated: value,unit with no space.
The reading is 11776.0,kWh
